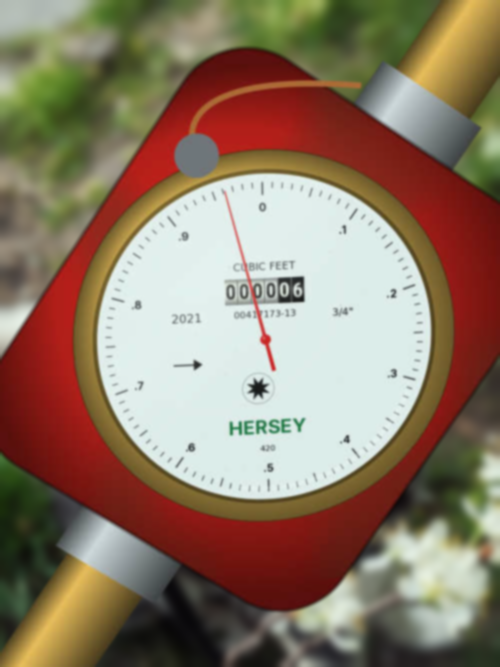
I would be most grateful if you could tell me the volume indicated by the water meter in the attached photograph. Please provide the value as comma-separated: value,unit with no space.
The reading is 5.96,ft³
